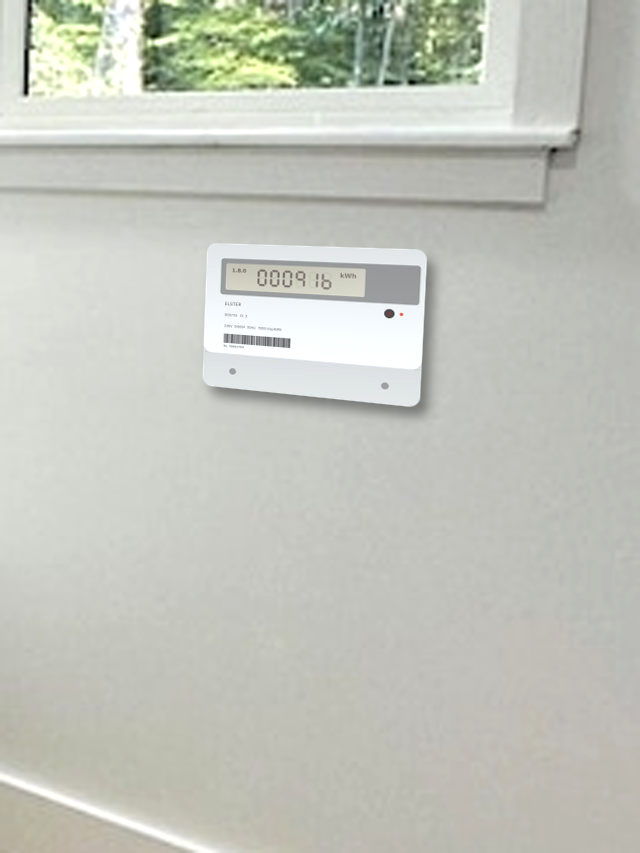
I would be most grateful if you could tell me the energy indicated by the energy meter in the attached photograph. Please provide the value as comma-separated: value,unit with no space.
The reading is 916,kWh
